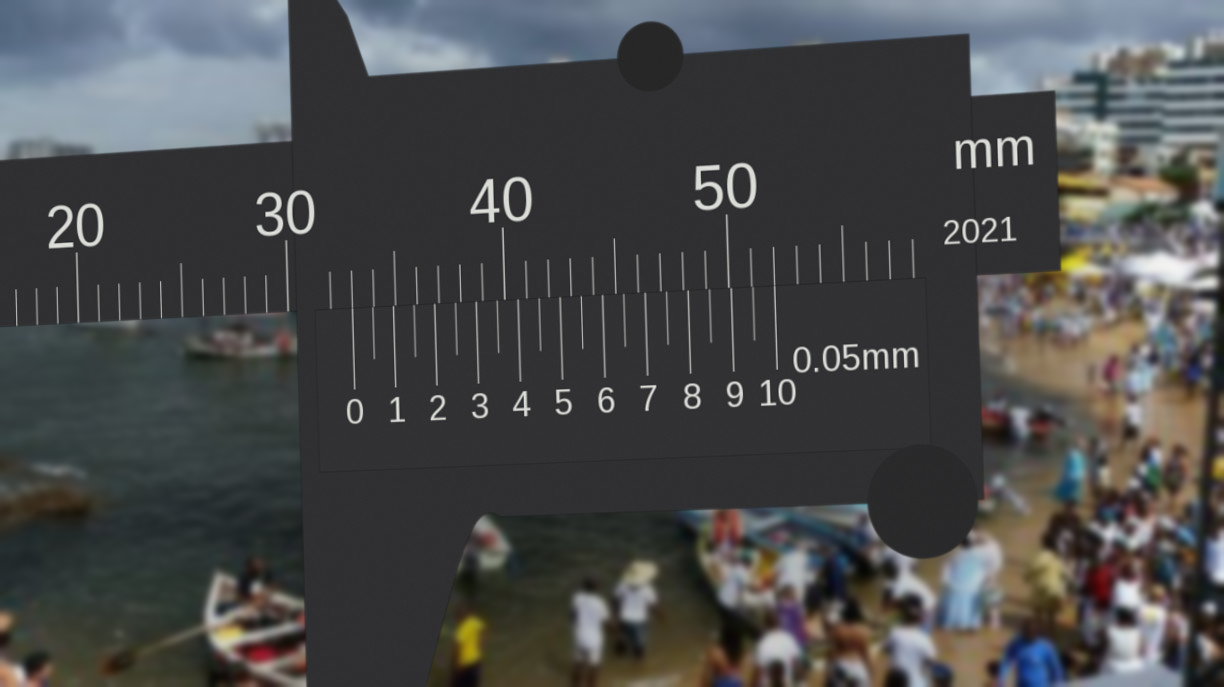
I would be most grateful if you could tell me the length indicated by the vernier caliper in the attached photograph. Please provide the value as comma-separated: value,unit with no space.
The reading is 33.0,mm
